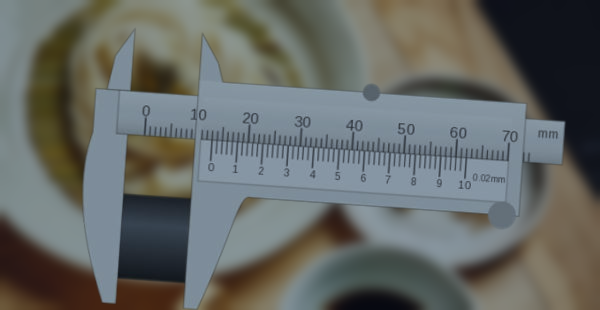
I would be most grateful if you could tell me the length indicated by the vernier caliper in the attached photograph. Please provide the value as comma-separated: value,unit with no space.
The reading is 13.0,mm
